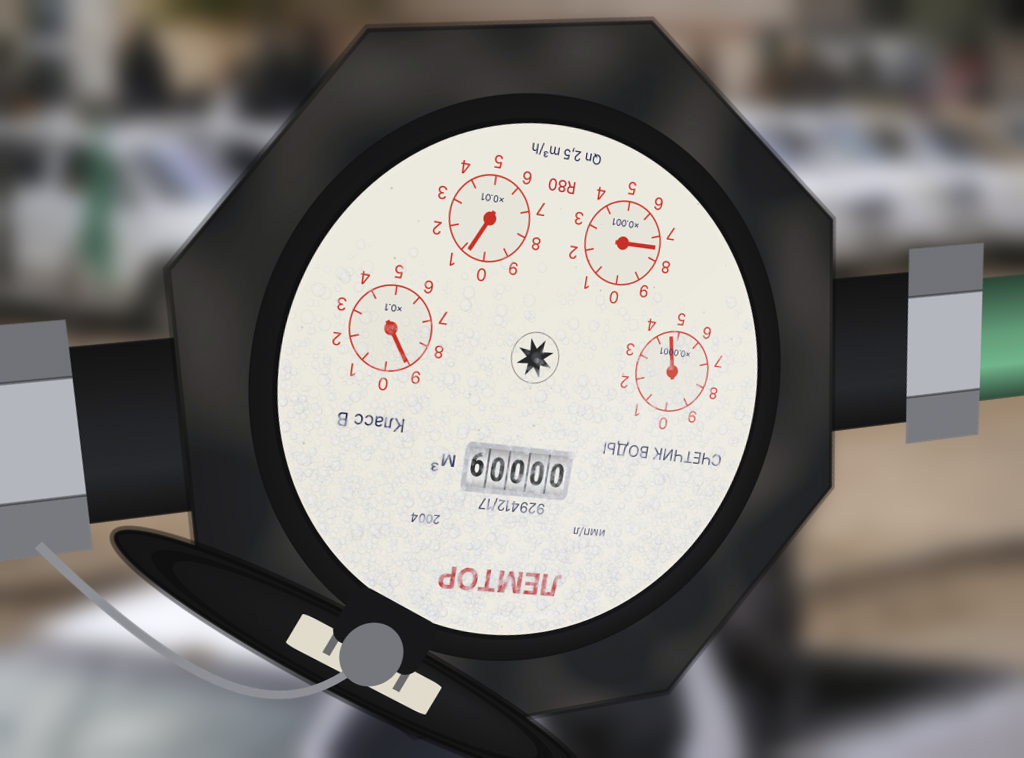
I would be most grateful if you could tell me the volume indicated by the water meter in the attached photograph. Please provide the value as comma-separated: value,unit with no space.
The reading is 8.9074,m³
